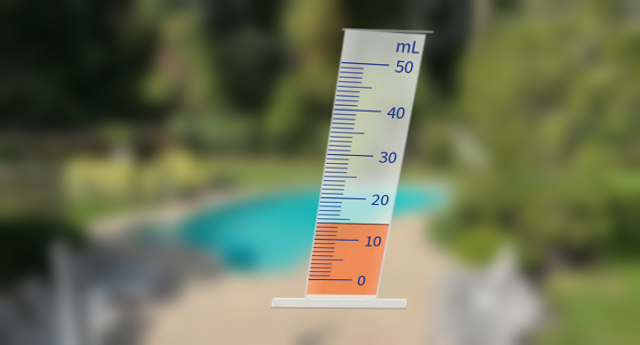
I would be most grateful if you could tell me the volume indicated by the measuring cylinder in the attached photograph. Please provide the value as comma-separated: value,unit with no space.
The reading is 14,mL
